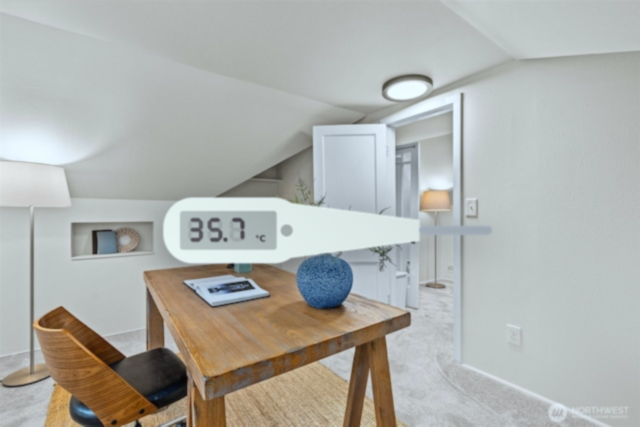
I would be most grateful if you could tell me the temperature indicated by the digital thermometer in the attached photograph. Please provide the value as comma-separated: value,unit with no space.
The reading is 35.7,°C
